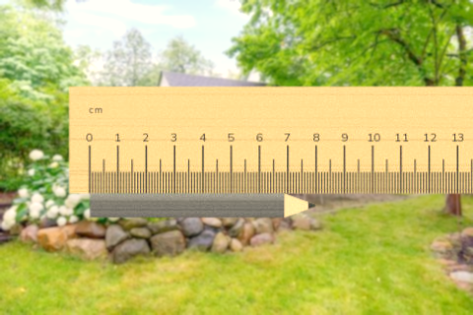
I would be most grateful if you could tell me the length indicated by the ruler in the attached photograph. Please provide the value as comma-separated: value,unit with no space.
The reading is 8,cm
